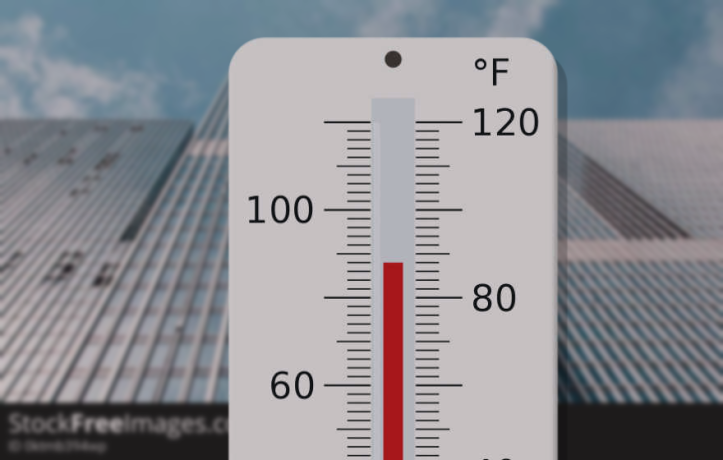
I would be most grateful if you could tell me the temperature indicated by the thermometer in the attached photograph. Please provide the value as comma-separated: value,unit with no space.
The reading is 88,°F
